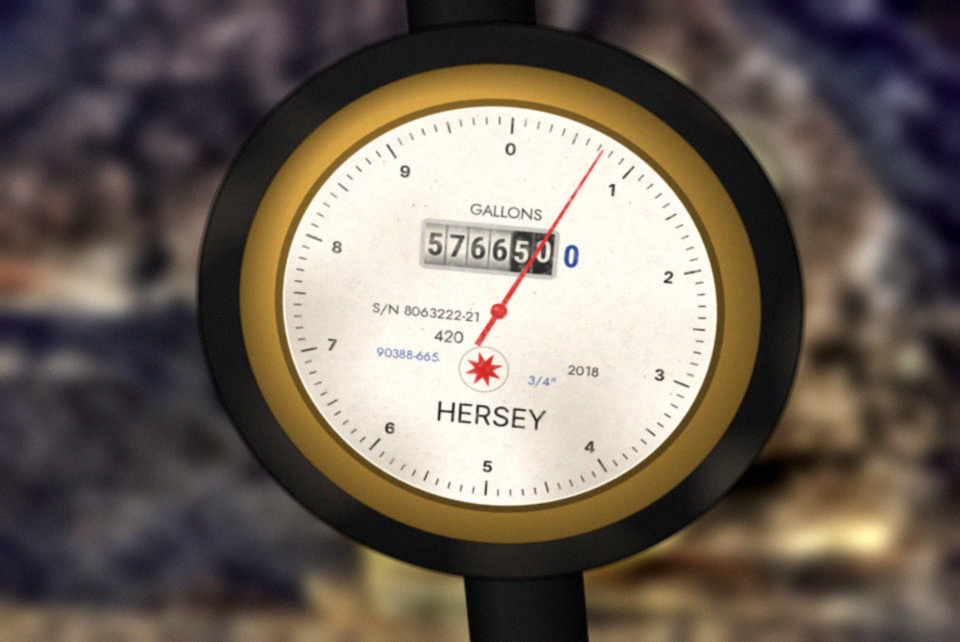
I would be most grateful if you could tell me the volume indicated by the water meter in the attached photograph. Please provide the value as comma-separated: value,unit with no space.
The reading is 5766500.7,gal
